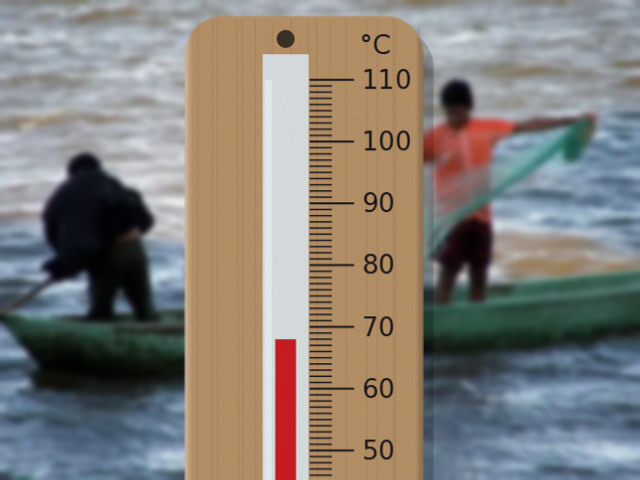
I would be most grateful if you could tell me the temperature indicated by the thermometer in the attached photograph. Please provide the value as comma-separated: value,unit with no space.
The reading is 68,°C
